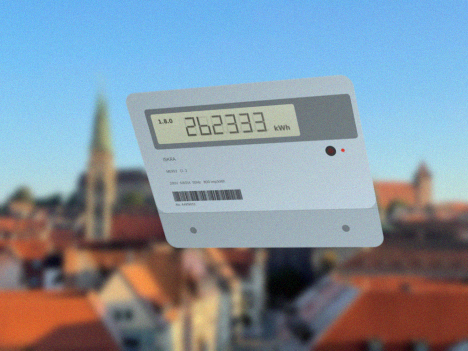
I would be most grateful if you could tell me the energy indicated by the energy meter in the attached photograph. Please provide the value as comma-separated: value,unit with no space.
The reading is 262333,kWh
